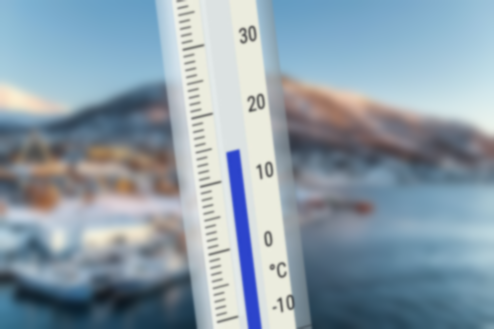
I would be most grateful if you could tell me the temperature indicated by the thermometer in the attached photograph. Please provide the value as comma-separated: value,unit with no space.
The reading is 14,°C
